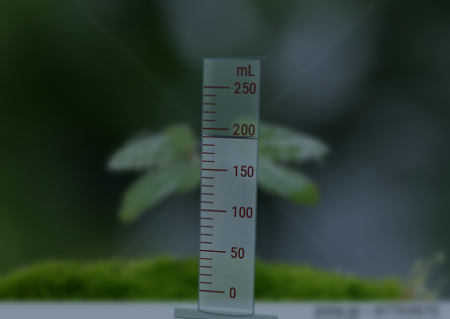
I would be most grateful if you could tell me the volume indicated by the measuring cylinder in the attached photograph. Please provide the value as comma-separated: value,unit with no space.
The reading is 190,mL
